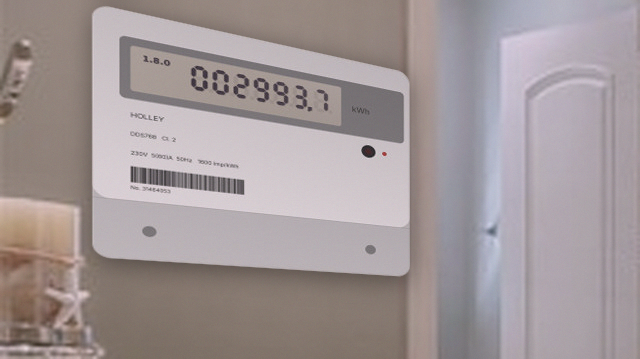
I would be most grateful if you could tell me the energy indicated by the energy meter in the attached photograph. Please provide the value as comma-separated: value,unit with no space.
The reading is 2993.7,kWh
